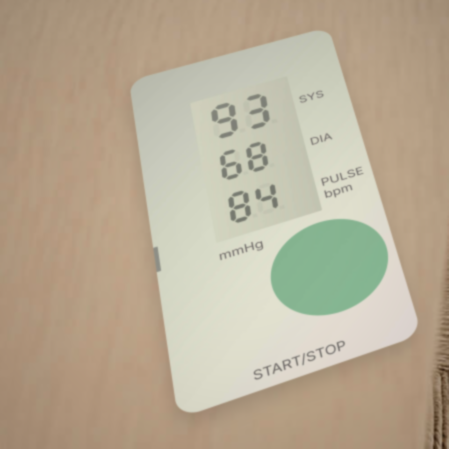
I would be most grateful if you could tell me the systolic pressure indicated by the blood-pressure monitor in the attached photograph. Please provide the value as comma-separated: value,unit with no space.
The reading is 93,mmHg
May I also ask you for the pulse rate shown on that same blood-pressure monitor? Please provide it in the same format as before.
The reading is 84,bpm
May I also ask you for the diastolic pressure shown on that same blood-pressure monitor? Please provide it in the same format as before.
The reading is 68,mmHg
